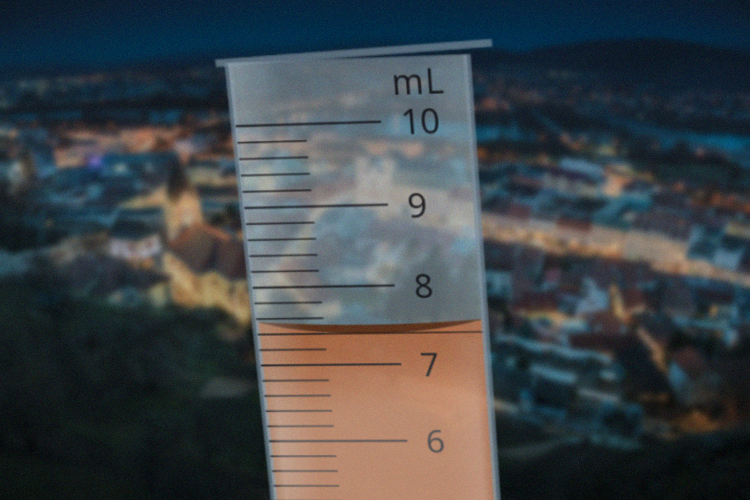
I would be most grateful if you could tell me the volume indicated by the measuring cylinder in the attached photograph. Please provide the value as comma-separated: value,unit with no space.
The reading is 7.4,mL
